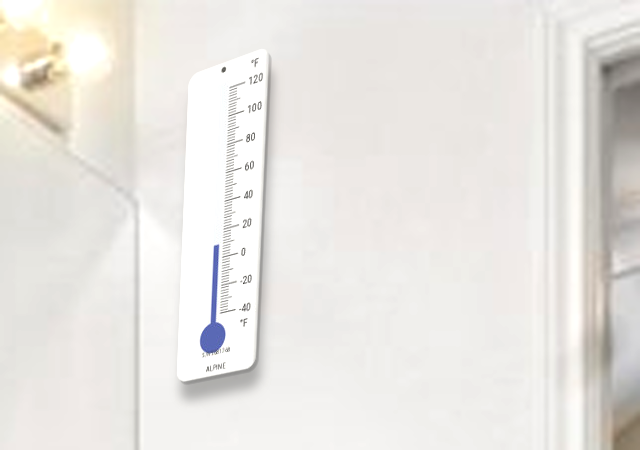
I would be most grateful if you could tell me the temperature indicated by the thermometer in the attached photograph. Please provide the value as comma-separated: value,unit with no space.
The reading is 10,°F
